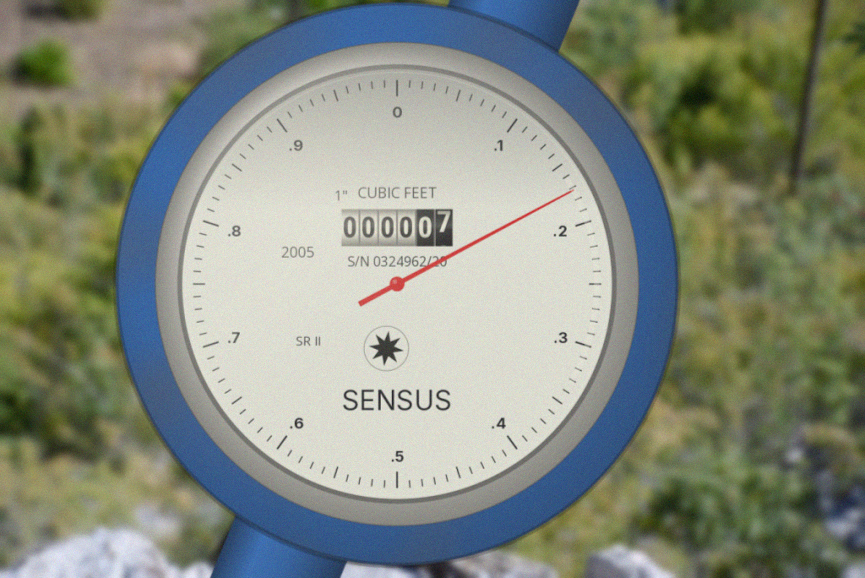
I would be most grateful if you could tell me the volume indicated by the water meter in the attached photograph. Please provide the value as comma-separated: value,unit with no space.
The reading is 7.17,ft³
